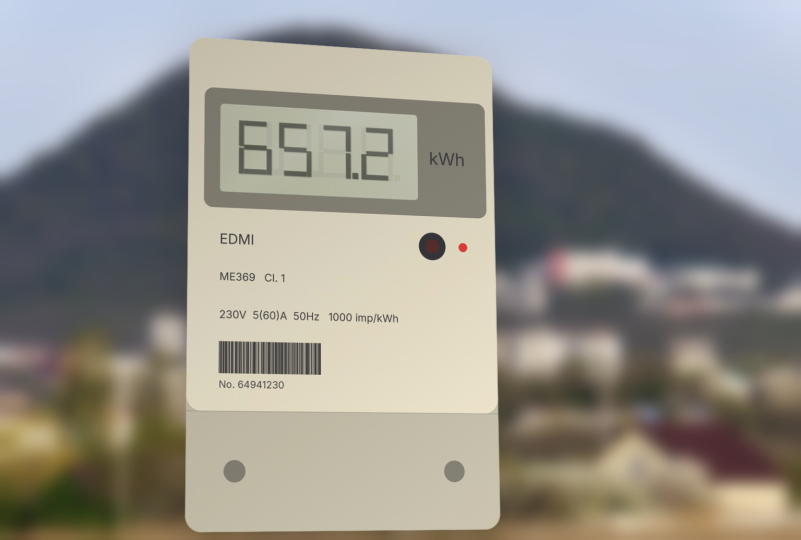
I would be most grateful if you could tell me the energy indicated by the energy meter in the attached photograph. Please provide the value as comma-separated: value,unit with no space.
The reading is 657.2,kWh
